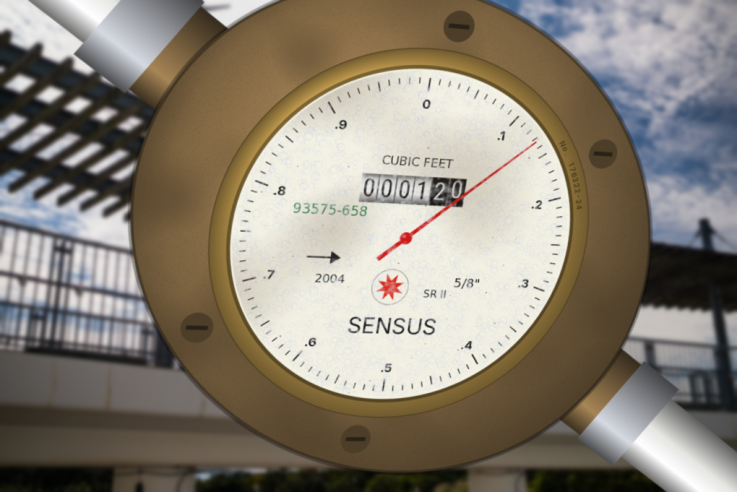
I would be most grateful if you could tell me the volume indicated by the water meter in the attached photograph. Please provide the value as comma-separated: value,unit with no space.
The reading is 120.13,ft³
